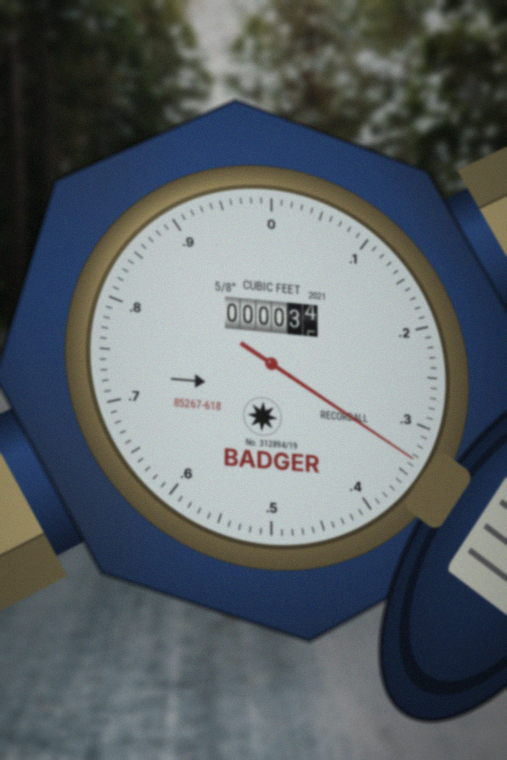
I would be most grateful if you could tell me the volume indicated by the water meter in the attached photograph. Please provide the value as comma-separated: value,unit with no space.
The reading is 34.33,ft³
